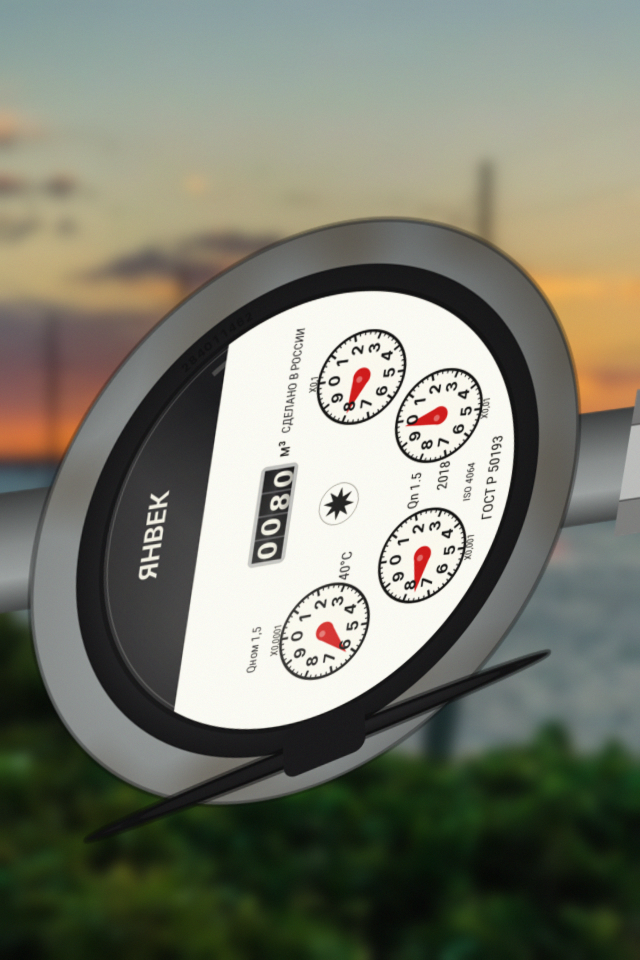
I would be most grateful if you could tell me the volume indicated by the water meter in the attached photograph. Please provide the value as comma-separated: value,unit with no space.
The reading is 79.7976,m³
